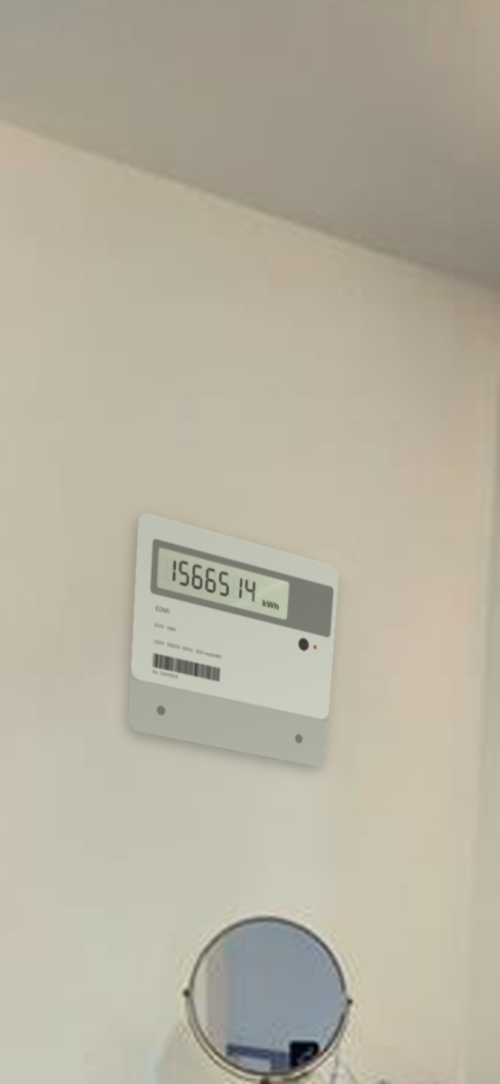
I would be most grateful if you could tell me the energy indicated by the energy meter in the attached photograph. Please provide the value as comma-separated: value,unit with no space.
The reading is 1566514,kWh
